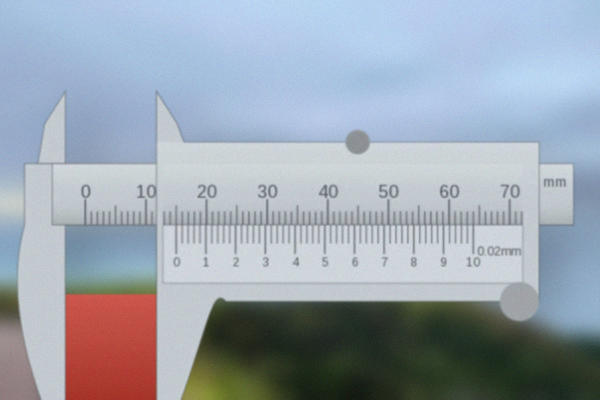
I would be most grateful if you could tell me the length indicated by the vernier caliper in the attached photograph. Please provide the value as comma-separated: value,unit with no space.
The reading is 15.0,mm
